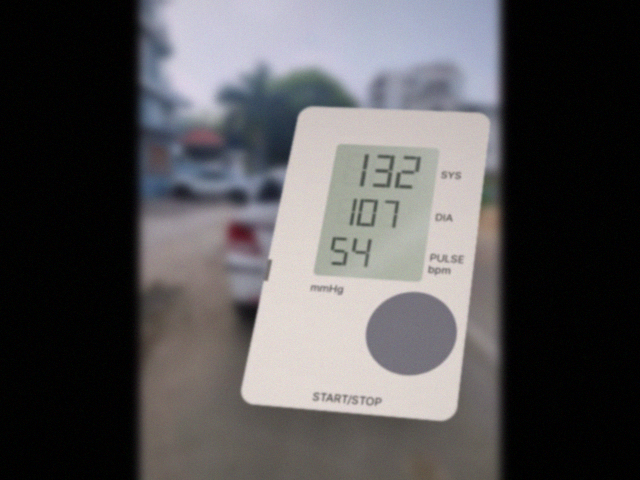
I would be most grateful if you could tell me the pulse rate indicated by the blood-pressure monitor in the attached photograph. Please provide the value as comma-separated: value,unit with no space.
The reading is 54,bpm
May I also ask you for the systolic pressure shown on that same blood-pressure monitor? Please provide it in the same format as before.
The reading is 132,mmHg
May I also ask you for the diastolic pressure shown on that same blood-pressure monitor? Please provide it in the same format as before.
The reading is 107,mmHg
